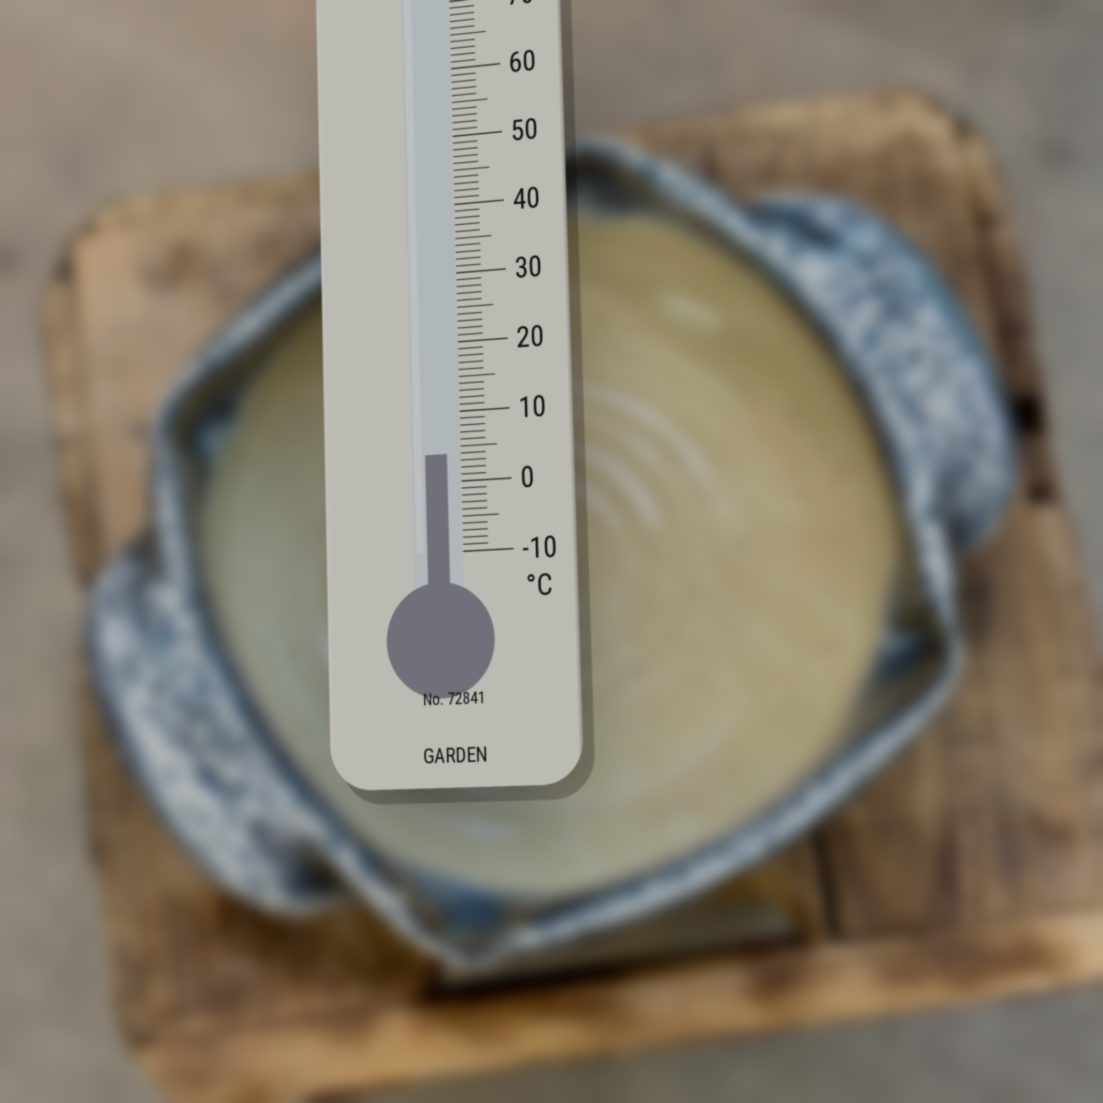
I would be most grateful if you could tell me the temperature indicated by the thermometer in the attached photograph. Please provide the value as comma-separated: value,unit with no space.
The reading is 4,°C
